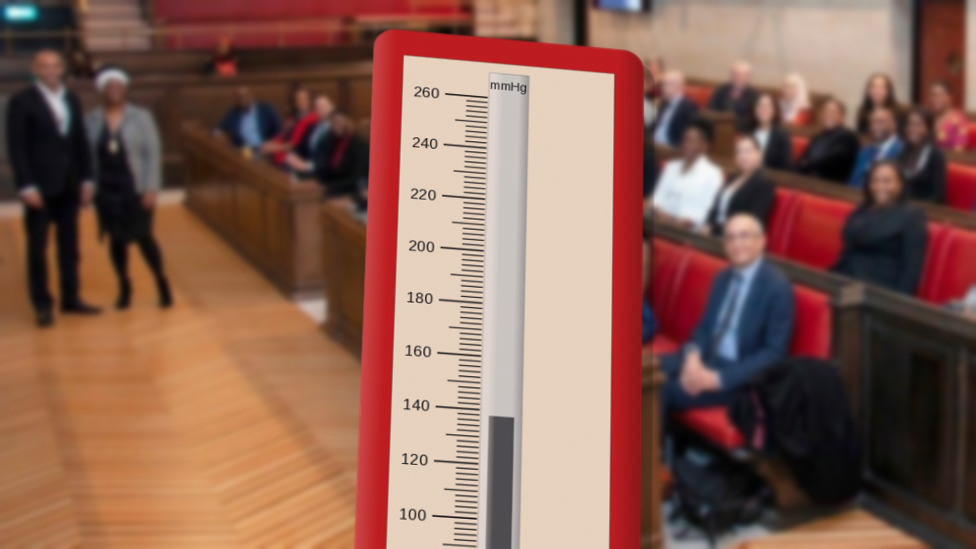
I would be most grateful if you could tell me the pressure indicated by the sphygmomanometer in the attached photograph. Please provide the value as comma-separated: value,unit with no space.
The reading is 138,mmHg
